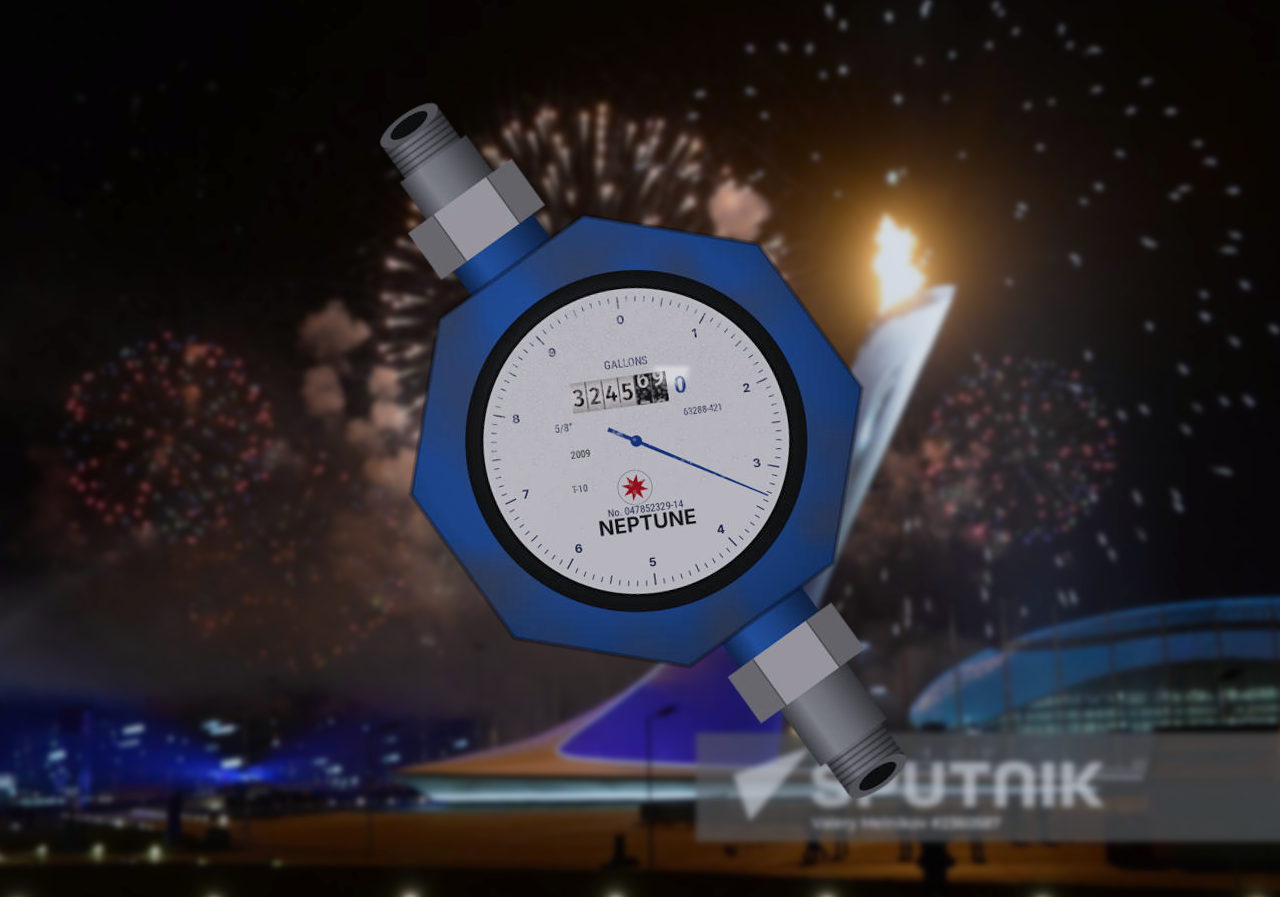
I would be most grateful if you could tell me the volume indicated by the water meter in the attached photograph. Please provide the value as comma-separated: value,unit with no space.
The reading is 3245693.3,gal
